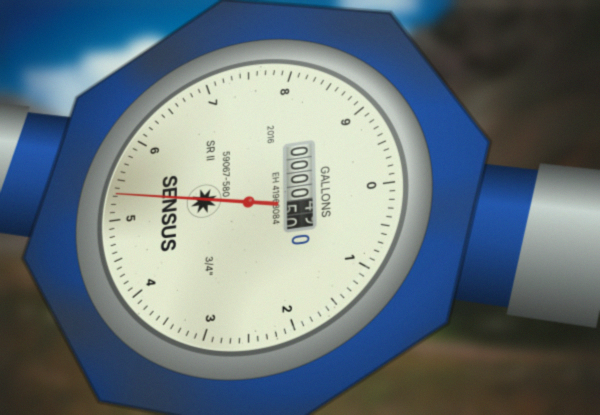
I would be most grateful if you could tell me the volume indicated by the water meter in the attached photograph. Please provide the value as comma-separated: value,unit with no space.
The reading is 495.3,gal
